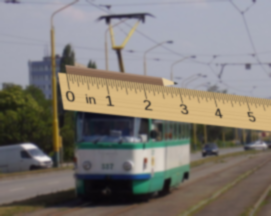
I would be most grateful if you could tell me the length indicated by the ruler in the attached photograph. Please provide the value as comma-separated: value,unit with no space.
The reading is 3,in
